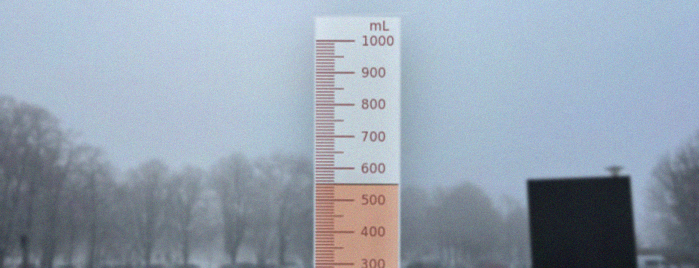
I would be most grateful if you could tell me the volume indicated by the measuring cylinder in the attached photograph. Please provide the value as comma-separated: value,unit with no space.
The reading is 550,mL
